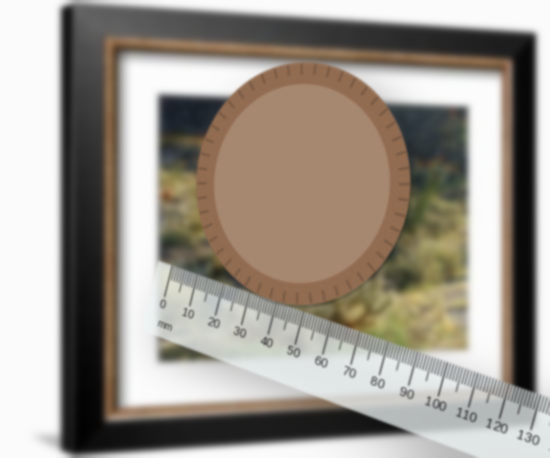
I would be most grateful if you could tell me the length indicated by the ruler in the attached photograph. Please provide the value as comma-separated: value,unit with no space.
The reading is 75,mm
